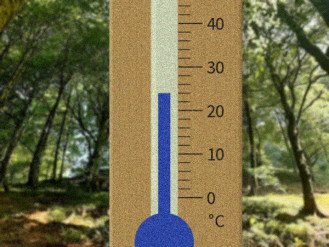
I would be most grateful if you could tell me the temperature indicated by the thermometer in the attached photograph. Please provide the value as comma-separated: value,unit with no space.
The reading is 24,°C
